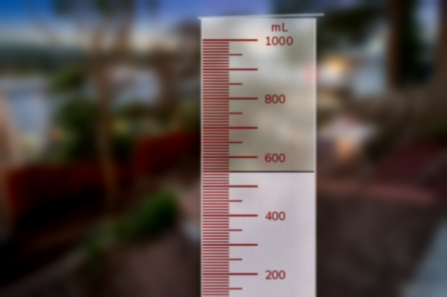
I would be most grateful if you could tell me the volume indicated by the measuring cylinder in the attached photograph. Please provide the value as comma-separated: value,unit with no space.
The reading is 550,mL
